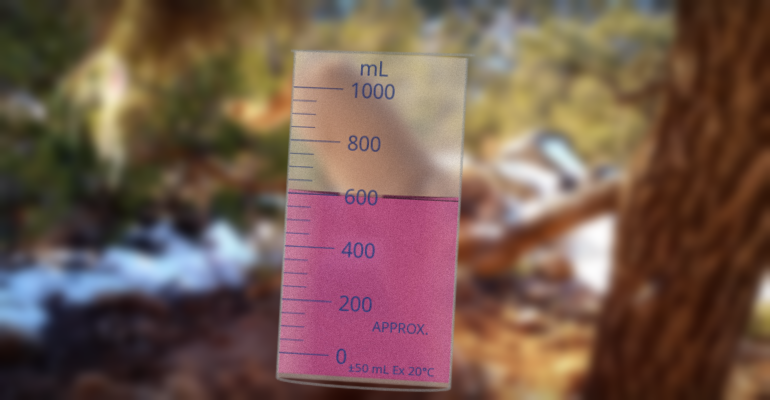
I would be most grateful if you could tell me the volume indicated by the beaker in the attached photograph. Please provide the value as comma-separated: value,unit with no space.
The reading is 600,mL
